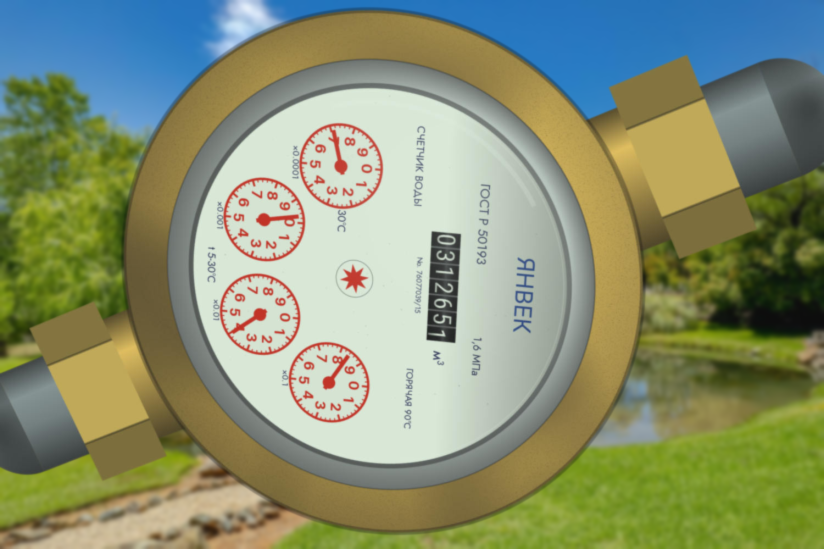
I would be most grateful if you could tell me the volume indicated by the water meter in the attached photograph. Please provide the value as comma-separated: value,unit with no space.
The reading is 312650.8397,m³
